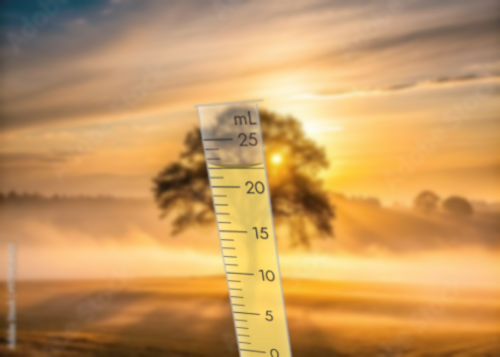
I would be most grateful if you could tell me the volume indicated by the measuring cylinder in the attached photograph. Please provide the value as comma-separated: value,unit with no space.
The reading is 22,mL
